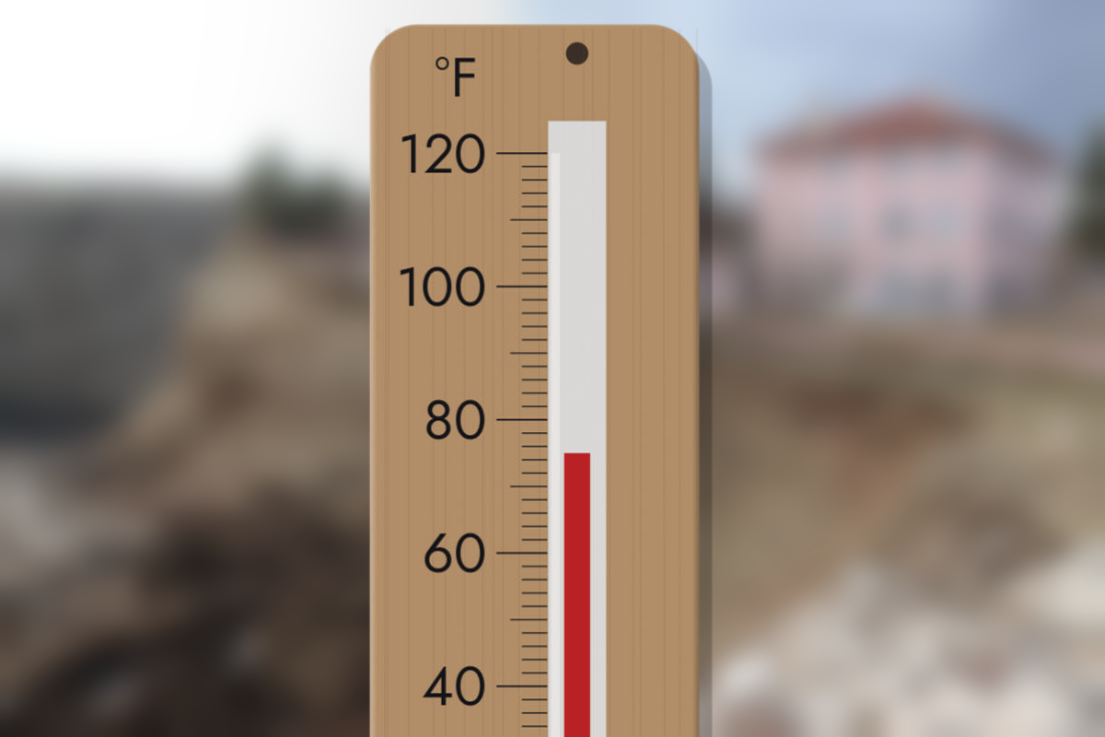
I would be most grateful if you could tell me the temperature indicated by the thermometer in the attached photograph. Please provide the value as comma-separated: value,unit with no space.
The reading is 75,°F
